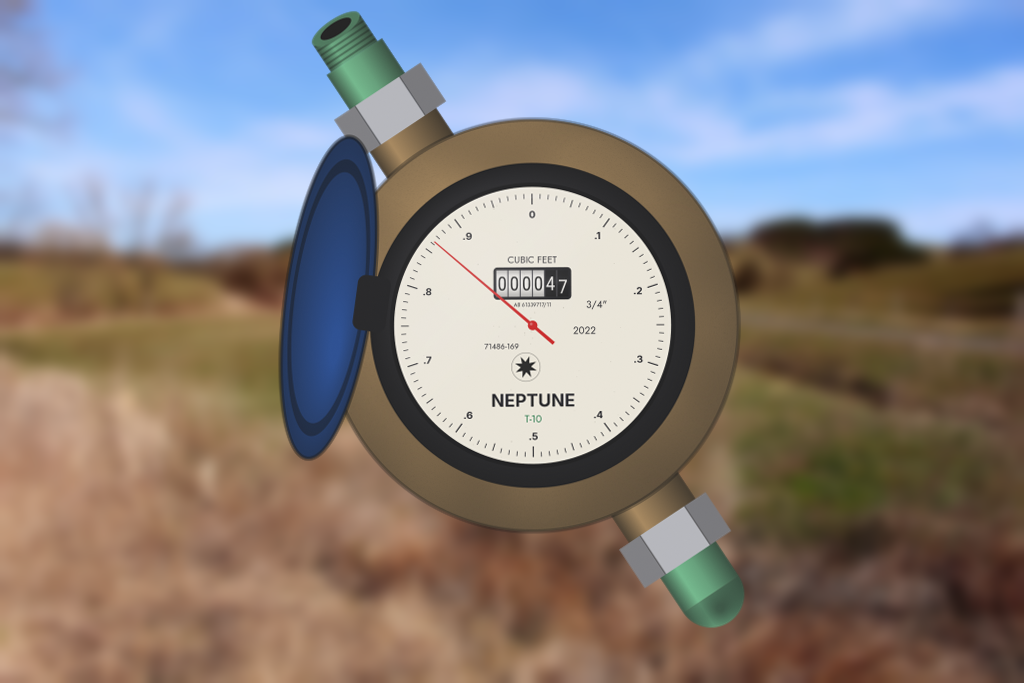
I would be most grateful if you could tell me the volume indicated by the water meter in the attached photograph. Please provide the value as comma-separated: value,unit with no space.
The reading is 46.86,ft³
